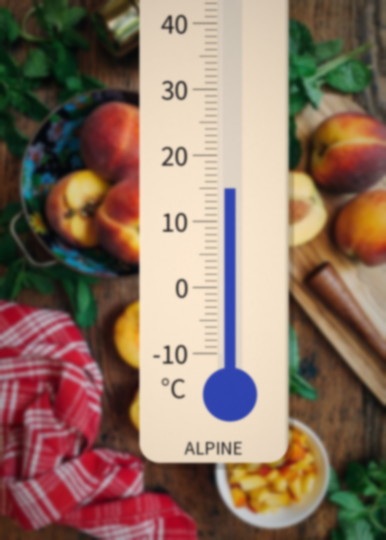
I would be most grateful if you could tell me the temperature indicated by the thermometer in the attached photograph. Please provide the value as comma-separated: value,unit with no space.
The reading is 15,°C
